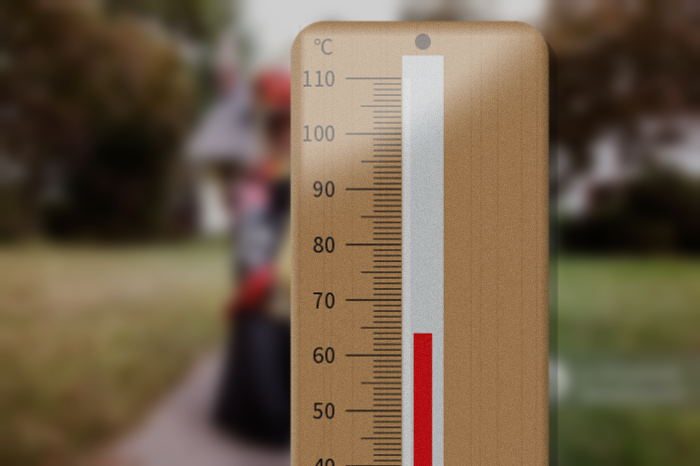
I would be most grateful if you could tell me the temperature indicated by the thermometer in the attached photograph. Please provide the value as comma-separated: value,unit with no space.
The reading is 64,°C
